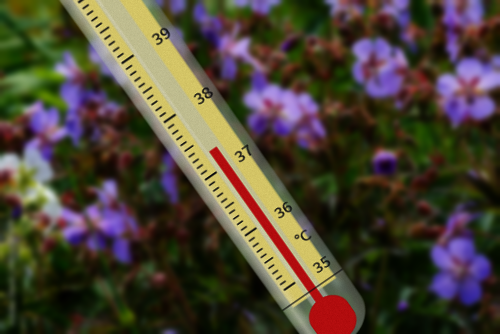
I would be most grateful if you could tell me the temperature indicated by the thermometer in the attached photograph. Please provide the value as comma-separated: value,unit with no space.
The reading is 37.3,°C
